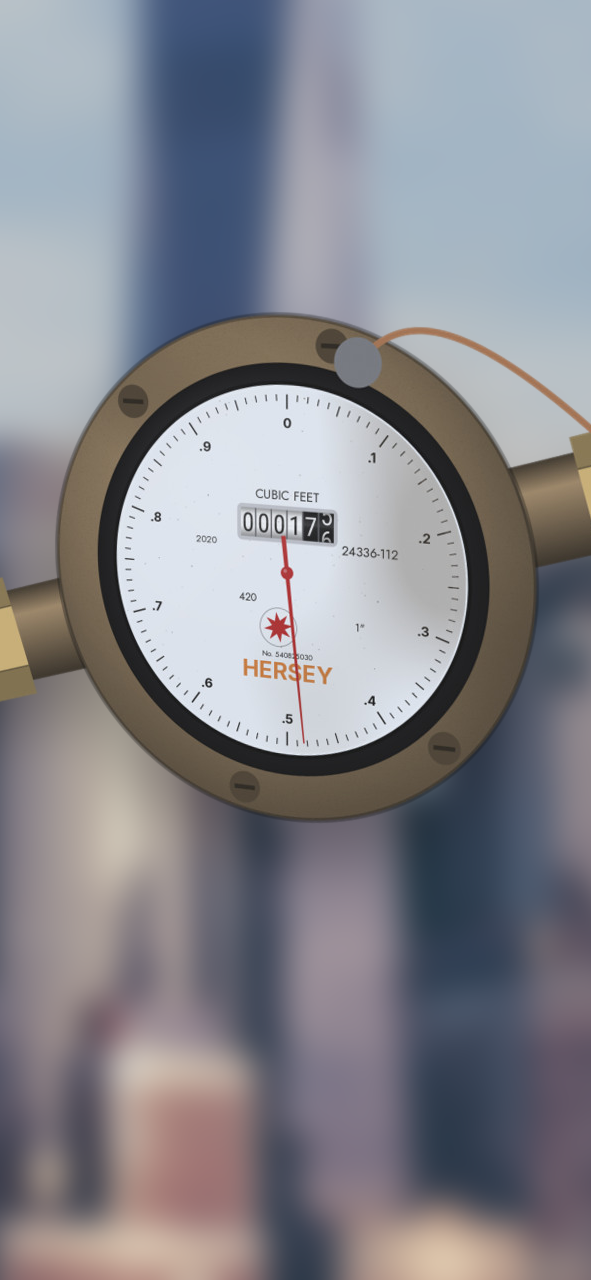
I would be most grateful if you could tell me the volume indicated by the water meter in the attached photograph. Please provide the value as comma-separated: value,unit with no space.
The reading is 175.48,ft³
